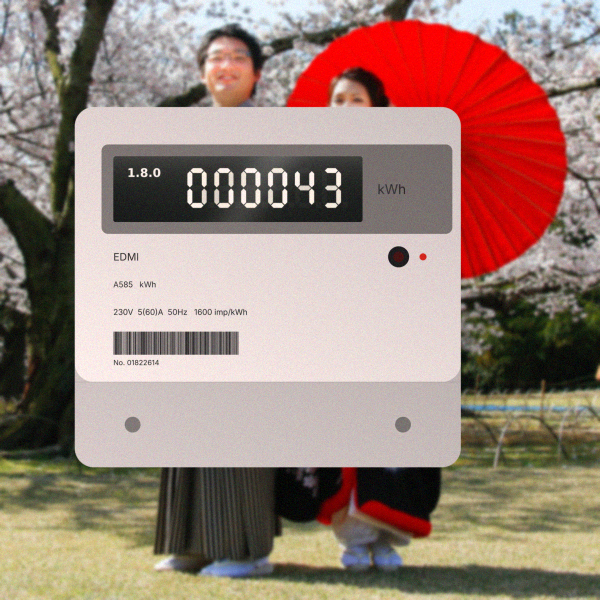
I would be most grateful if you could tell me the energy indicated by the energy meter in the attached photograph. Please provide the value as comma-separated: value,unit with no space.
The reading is 43,kWh
